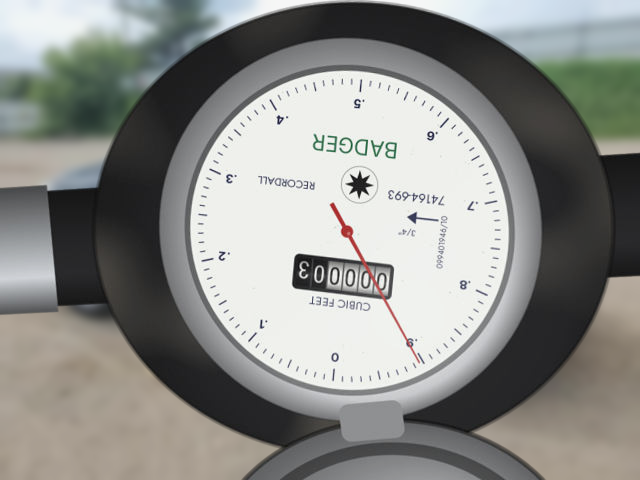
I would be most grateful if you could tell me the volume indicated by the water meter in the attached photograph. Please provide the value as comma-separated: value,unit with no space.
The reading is 2.90,ft³
